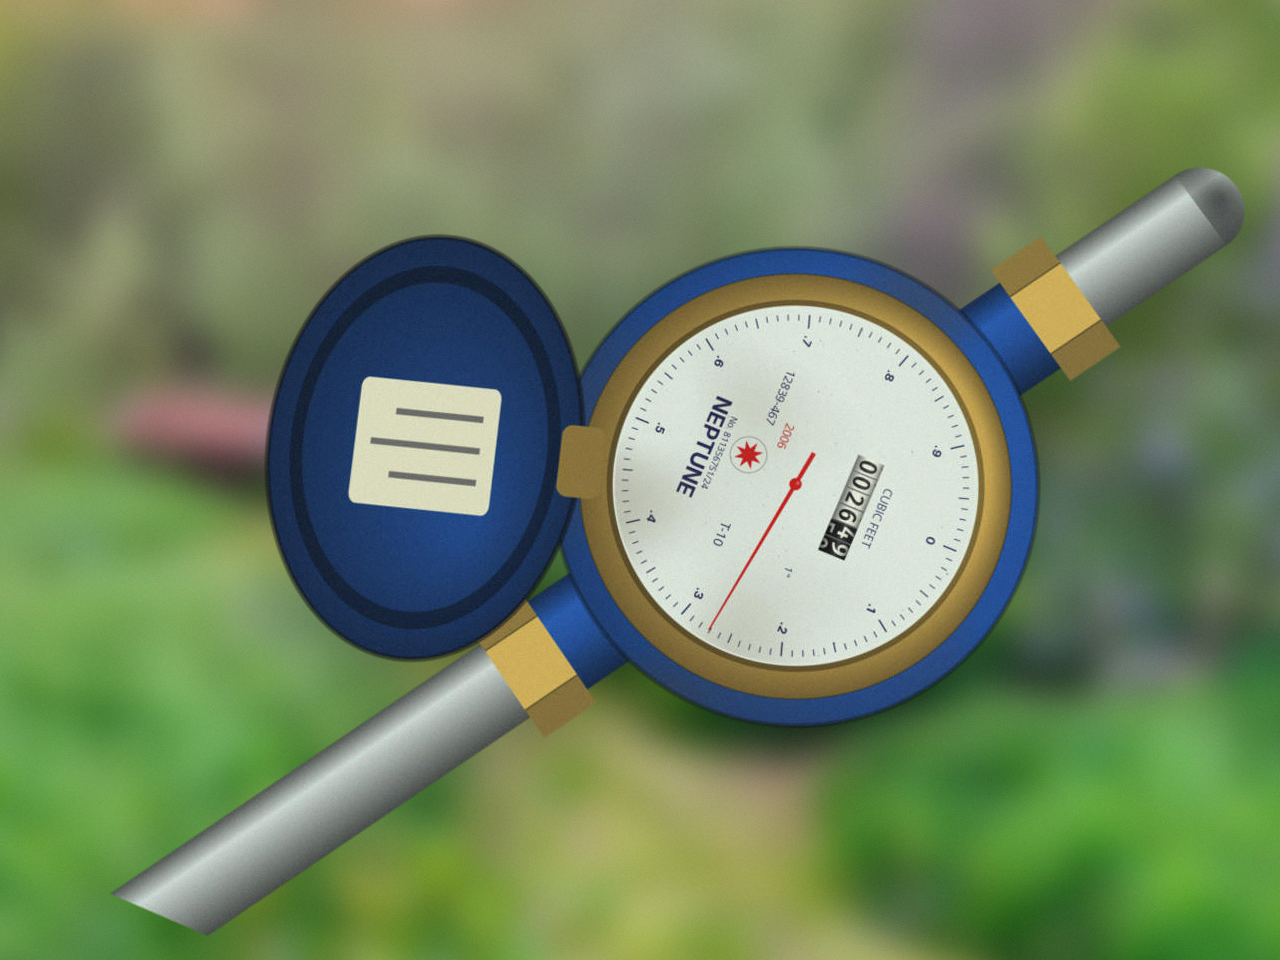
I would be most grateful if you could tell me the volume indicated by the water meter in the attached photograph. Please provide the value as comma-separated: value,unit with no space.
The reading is 2649.27,ft³
